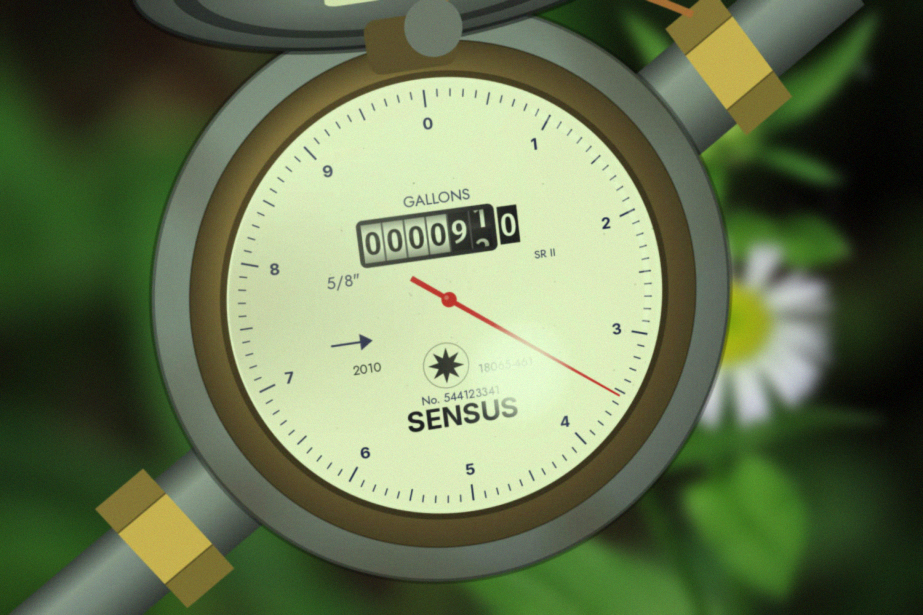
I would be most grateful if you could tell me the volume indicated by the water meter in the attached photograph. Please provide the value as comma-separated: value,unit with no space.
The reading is 913.5,gal
